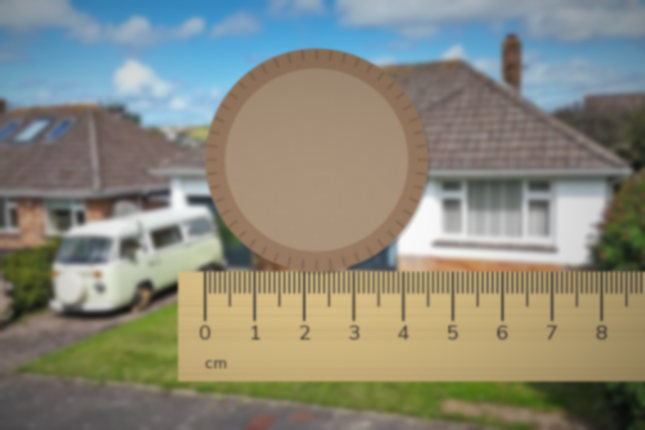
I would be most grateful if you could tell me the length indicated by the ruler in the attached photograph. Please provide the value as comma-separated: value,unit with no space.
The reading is 4.5,cm
